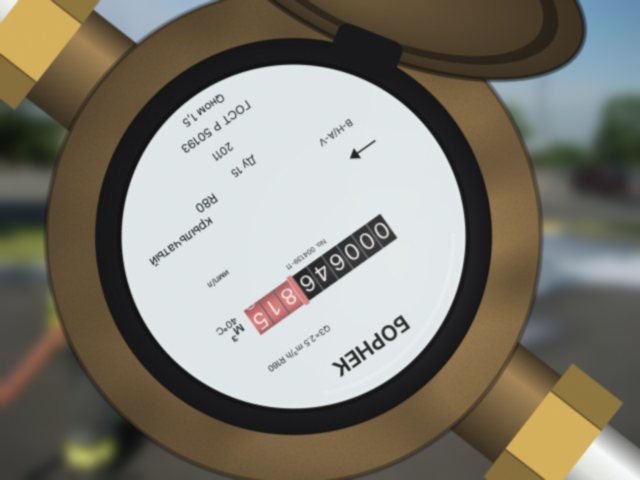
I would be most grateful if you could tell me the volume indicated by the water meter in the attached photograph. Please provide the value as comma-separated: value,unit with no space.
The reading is 646.815,m³
